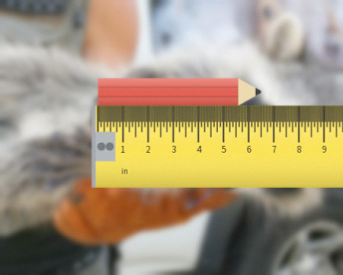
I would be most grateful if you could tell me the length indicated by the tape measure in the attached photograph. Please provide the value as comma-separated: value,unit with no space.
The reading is 6.5,in
